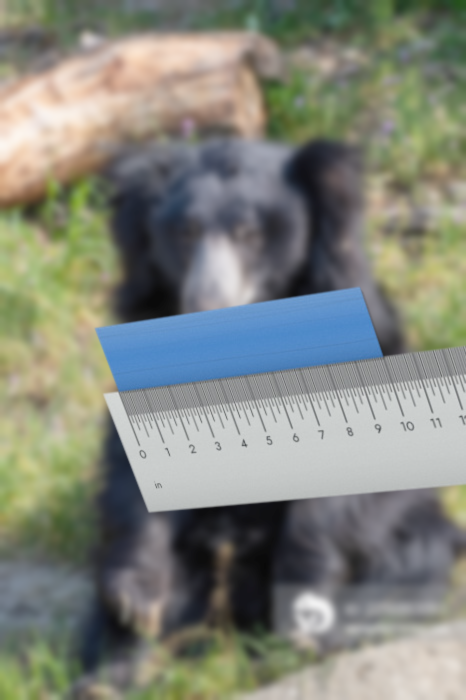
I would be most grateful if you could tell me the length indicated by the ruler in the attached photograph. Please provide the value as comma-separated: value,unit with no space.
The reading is 10,in
